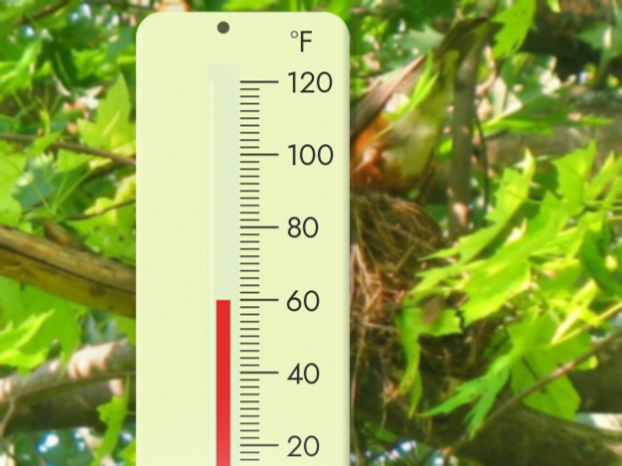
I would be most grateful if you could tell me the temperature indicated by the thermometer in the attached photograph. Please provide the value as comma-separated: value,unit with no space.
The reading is 60,°F
